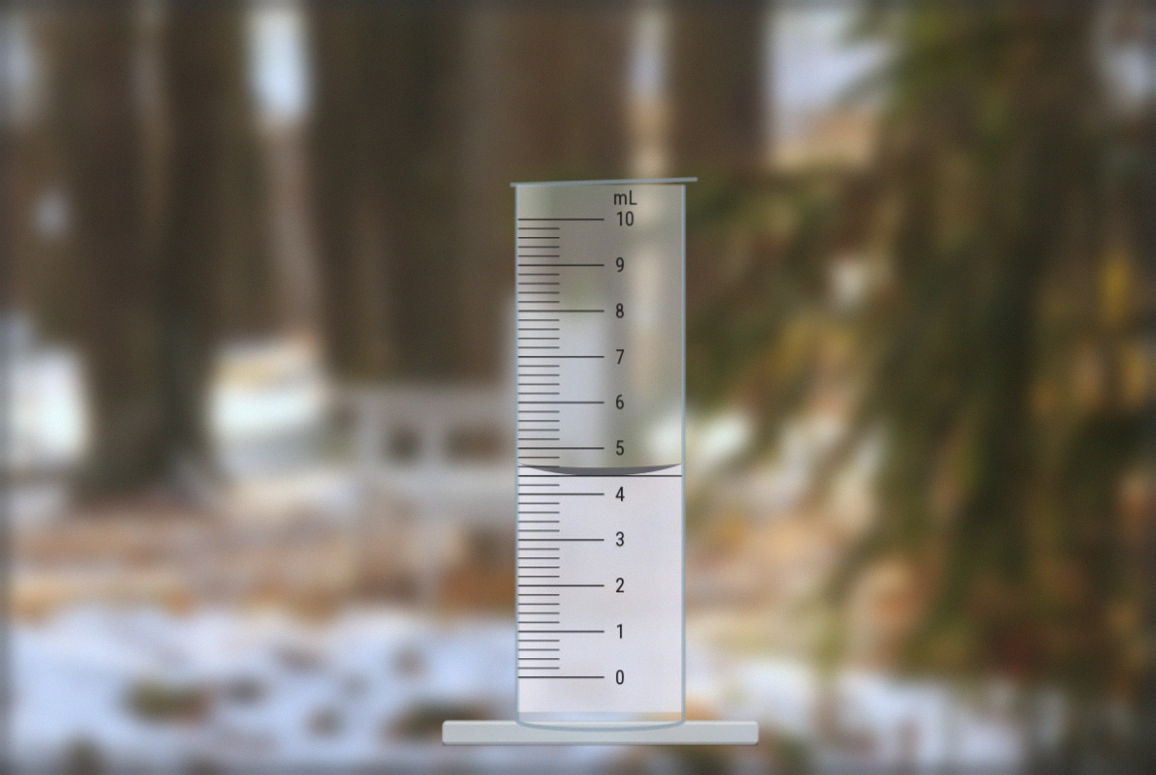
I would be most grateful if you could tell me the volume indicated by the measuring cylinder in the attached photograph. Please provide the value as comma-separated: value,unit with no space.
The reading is 4.4,mL
